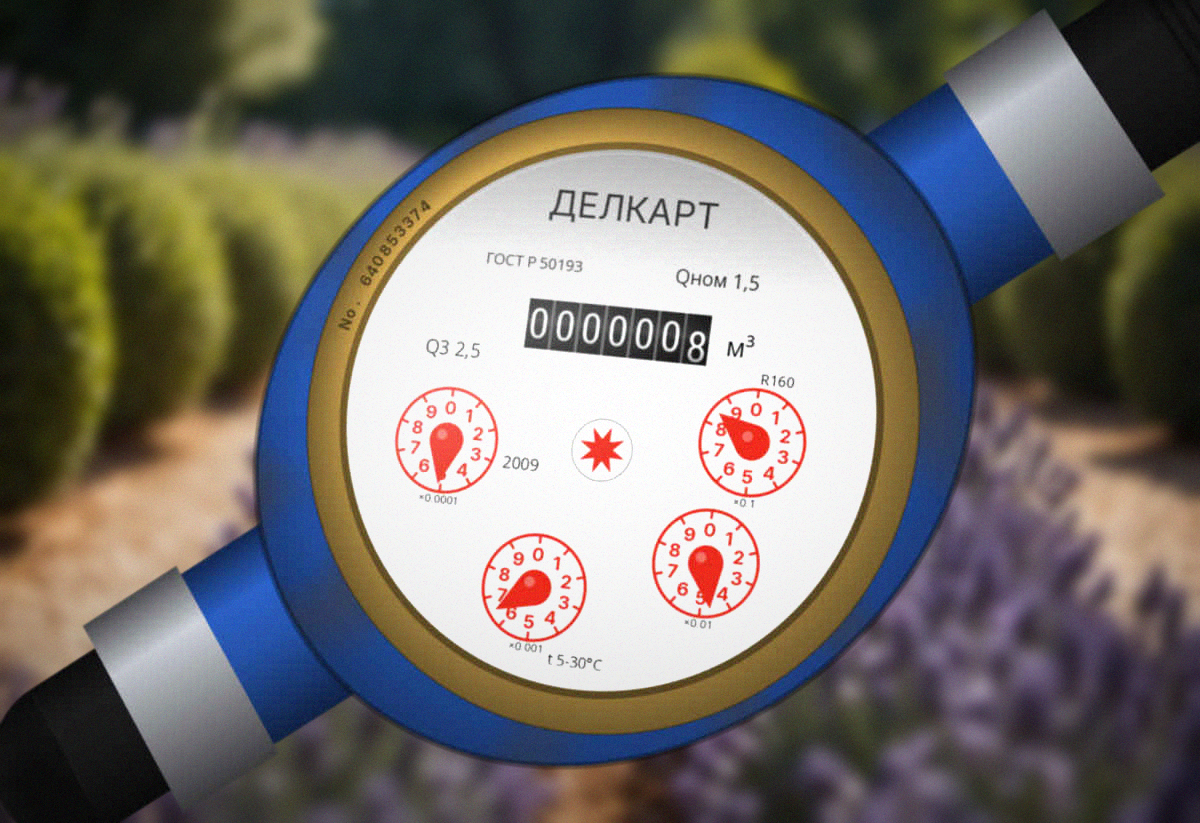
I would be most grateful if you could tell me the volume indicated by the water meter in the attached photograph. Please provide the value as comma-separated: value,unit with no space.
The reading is 7.8465,m³
